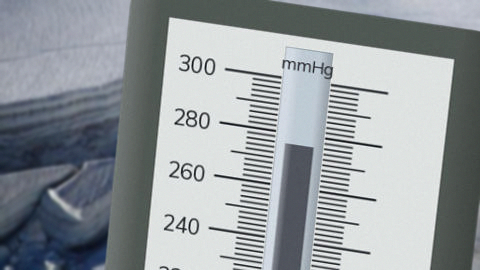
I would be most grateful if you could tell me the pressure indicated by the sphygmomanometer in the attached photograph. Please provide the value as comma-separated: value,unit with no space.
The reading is 276,mmHg
